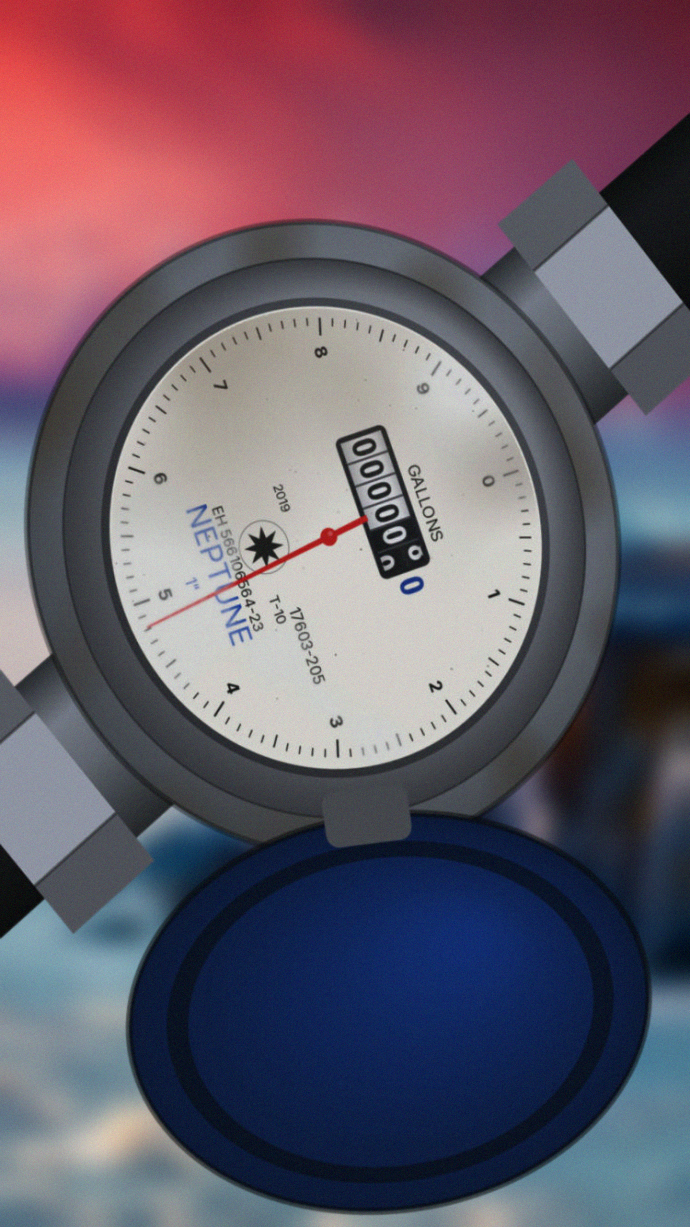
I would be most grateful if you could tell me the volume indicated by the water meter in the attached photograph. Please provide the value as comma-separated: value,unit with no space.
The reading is 84.8,gal
